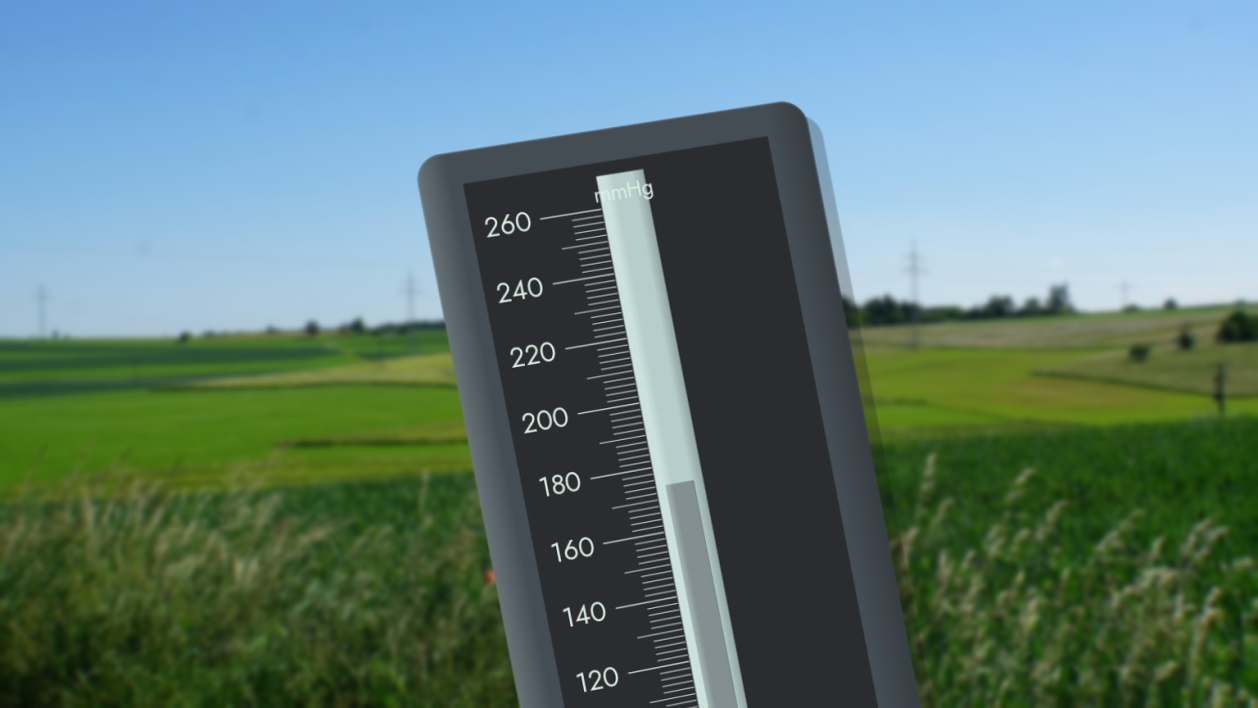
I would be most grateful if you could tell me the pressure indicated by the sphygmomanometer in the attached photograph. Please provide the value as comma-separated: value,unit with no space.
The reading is 174,mmHg
